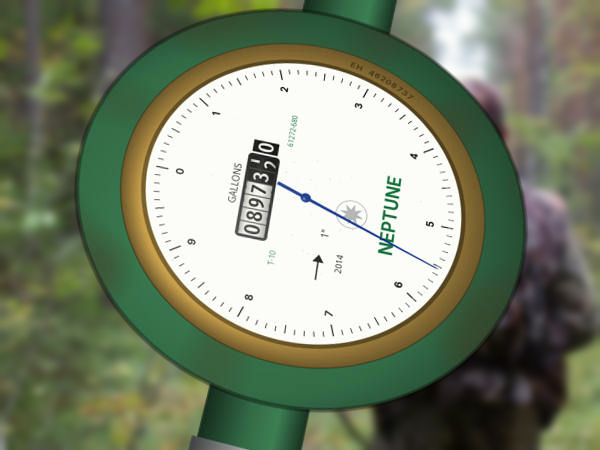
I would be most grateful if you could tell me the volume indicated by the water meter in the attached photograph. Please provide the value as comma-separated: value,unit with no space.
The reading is 897315.5,gal
